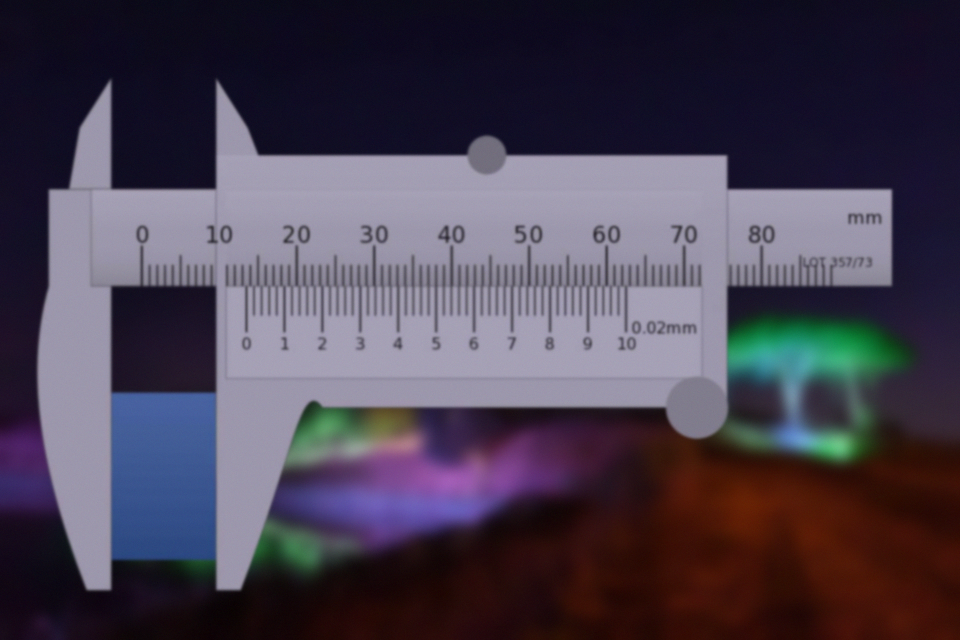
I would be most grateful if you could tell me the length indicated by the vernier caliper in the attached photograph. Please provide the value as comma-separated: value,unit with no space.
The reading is 13.5,mm
